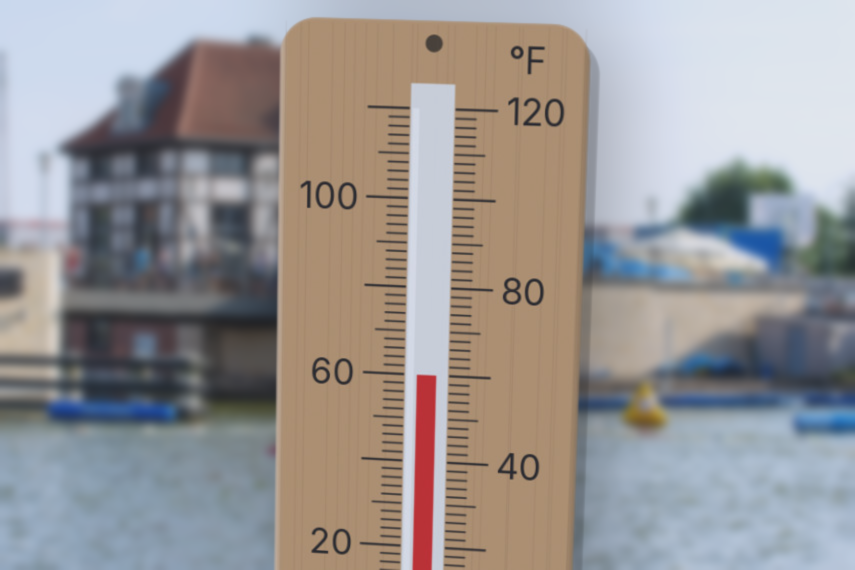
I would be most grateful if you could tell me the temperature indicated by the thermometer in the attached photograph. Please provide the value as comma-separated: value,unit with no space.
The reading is 60,°F
